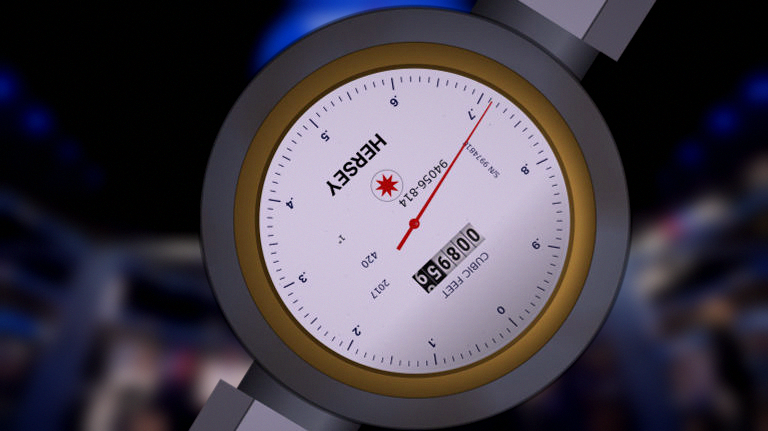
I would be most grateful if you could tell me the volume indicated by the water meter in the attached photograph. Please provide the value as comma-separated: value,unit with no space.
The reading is 8958.71,ft³
